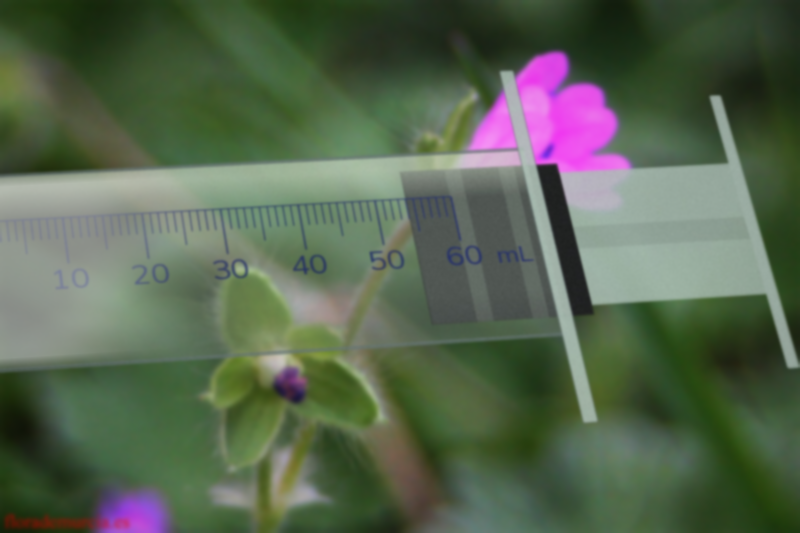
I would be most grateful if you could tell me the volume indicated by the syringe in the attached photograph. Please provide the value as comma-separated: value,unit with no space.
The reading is 54,mL
